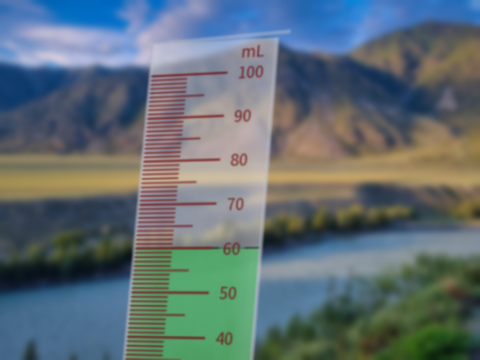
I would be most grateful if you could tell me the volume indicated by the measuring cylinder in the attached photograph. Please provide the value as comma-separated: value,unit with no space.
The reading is 60,mL
